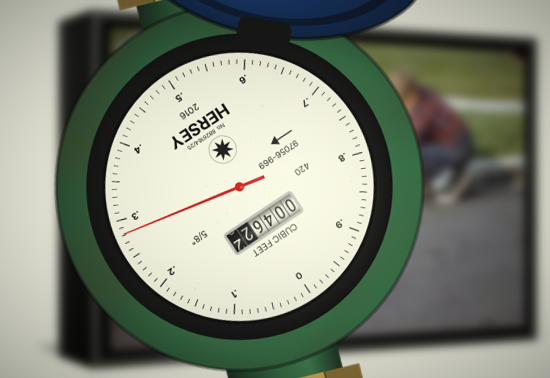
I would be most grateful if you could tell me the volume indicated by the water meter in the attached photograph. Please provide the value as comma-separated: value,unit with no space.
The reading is 4622.28,ft³
